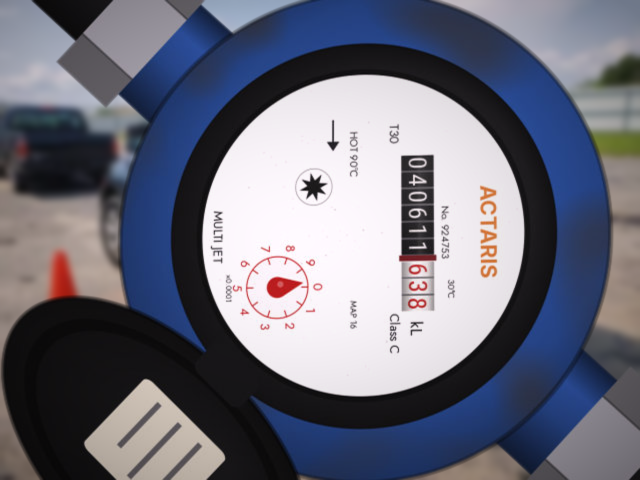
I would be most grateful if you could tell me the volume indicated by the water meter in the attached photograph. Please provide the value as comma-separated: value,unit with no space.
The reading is 40611.6379,kL
